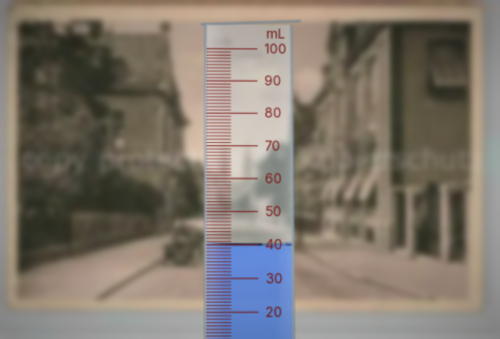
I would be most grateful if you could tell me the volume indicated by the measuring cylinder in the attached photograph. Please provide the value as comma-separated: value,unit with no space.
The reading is 40,mL
